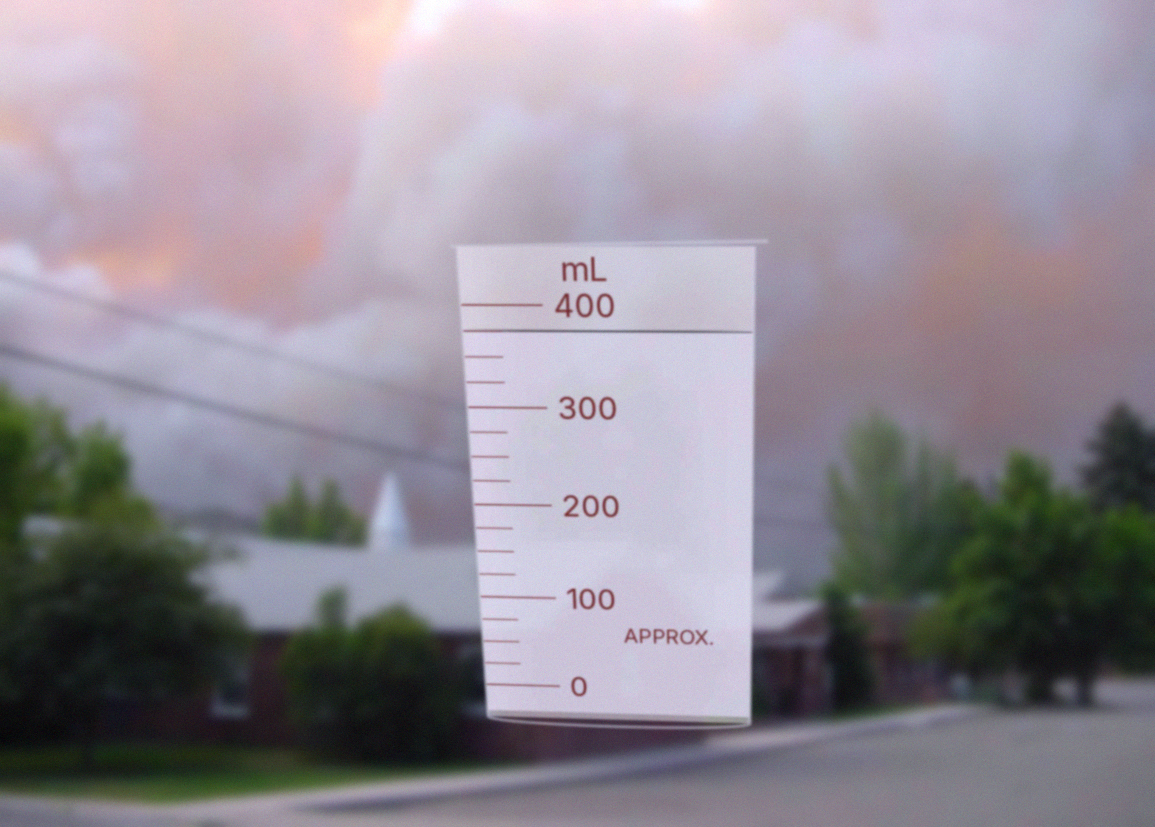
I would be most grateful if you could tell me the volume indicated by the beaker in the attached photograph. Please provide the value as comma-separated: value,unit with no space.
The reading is 375,mL
